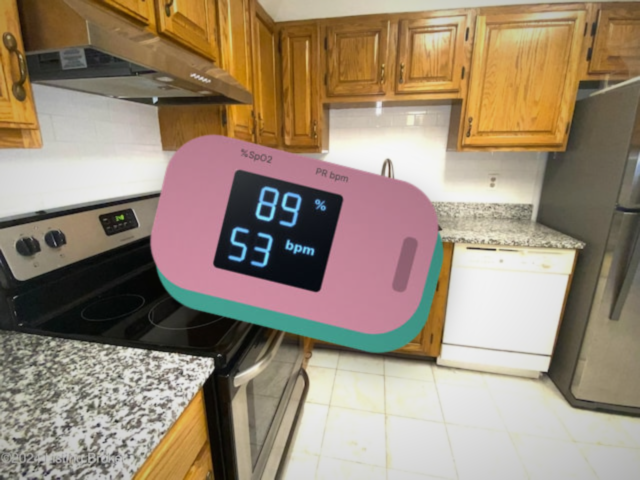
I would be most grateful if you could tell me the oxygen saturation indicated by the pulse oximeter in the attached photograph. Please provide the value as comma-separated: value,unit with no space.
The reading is 89,%
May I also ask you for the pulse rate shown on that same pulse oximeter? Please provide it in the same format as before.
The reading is 53,bpm
